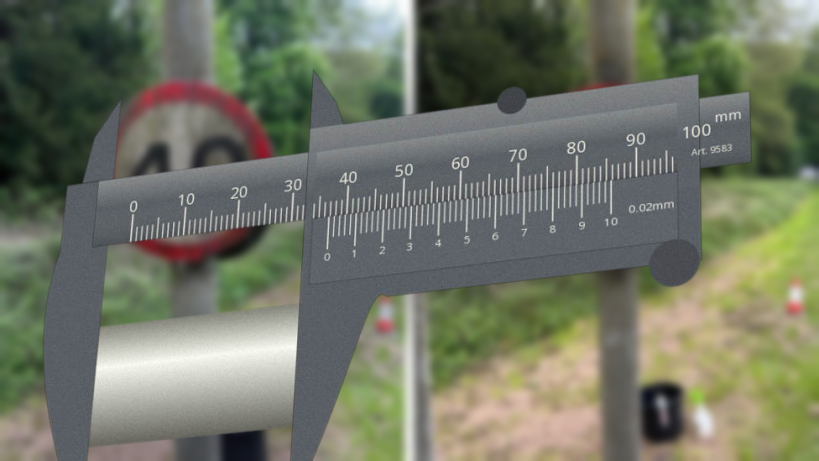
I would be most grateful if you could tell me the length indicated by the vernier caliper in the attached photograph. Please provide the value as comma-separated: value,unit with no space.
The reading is 36.8,mm
